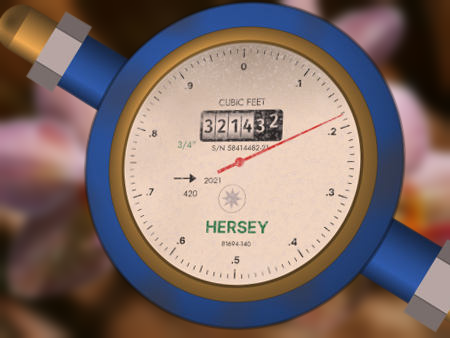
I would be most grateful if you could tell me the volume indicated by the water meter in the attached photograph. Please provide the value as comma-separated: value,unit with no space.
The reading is 321432.18,ft³
